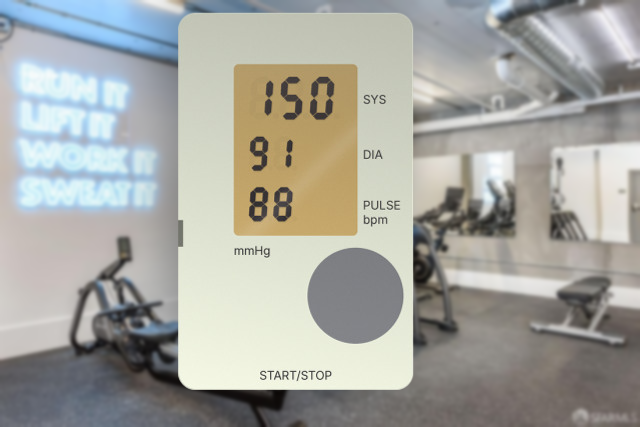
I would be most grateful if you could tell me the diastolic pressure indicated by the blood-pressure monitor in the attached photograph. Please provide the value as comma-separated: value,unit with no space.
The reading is 91,mmHg
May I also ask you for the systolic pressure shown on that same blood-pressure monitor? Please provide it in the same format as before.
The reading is 150,mmHg
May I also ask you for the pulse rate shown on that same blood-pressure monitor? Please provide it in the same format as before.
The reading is 88,bpm
